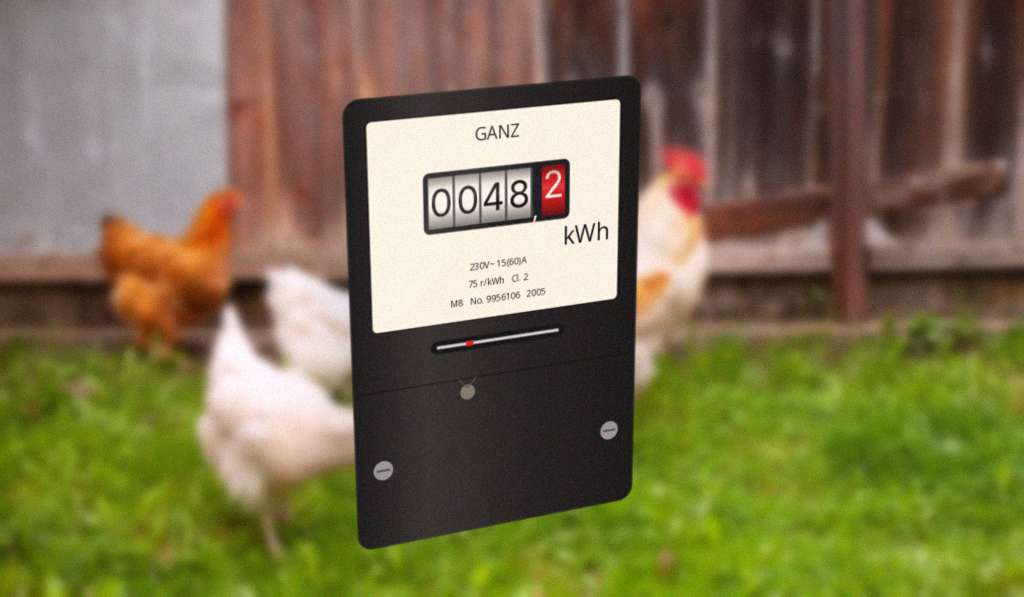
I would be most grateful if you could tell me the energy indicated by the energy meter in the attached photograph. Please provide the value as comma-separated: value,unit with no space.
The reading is 48.2,kWh
